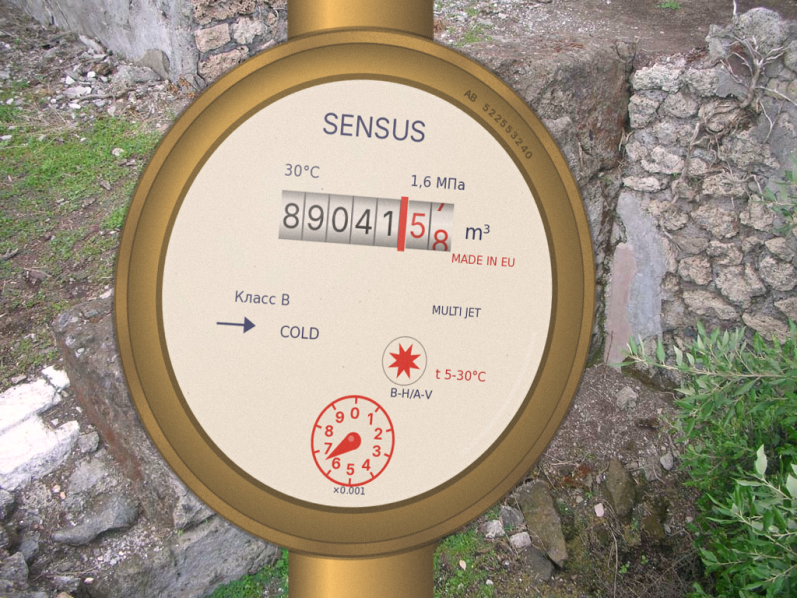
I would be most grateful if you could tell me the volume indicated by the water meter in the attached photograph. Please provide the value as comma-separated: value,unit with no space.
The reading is 89041.576,m³
